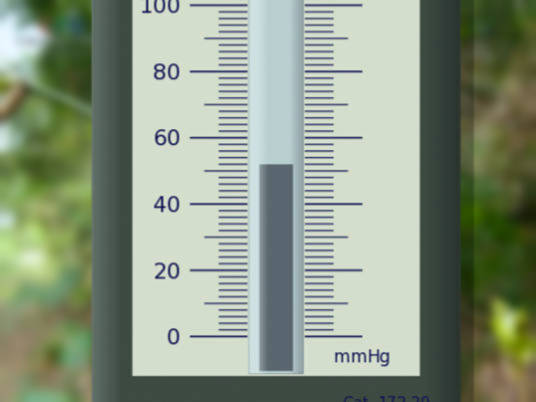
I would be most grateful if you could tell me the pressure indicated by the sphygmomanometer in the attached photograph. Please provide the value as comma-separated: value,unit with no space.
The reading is 52,mmHg
